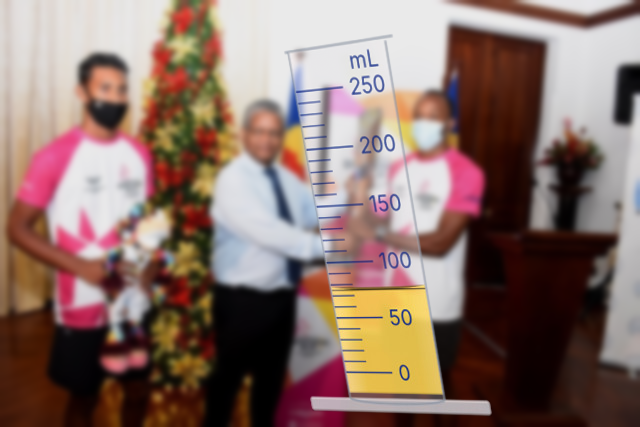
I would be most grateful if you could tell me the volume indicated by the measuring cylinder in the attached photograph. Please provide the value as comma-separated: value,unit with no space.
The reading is 75,mL
